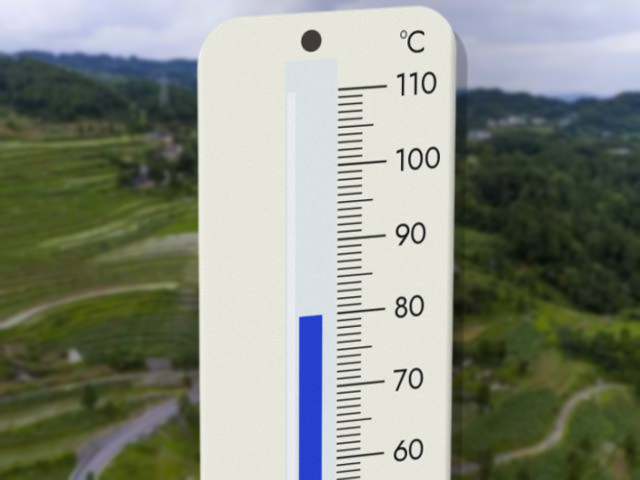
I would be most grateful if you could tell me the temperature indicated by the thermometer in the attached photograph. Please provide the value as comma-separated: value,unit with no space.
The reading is 80,°C
